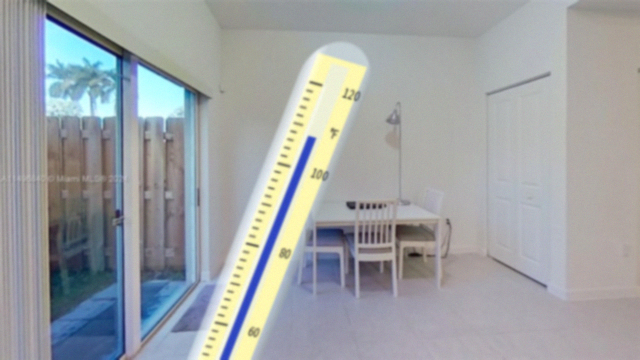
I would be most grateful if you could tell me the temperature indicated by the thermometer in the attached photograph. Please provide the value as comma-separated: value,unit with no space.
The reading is 108,°F
